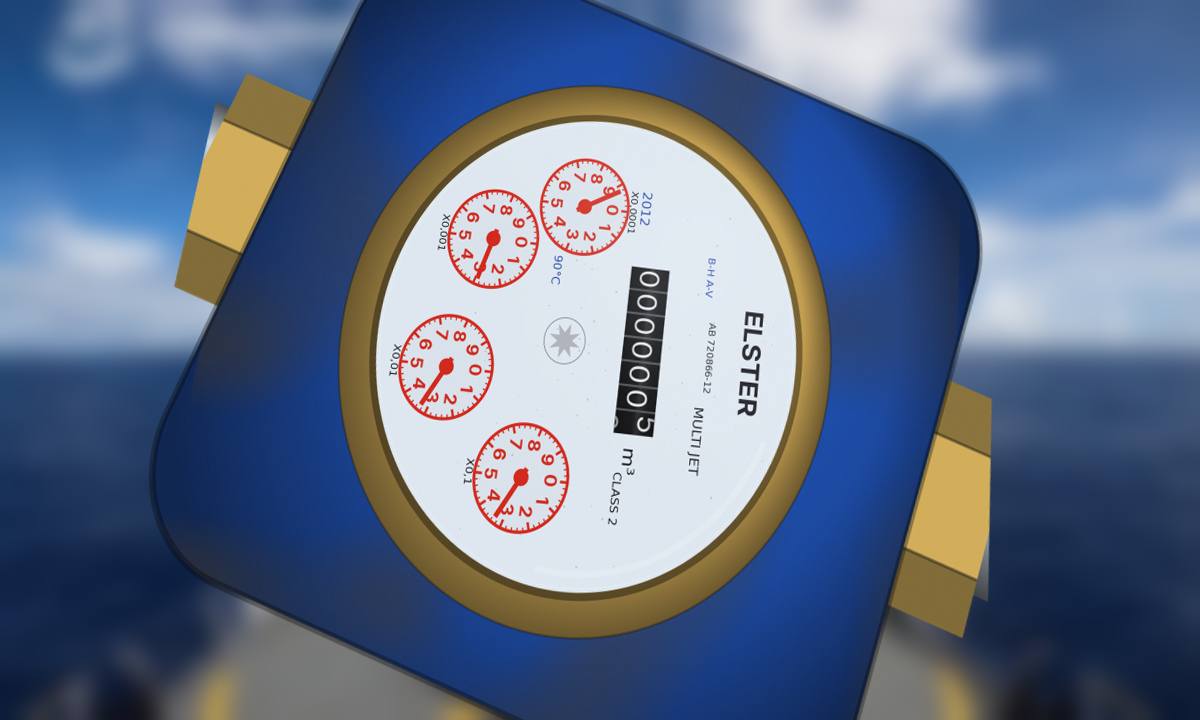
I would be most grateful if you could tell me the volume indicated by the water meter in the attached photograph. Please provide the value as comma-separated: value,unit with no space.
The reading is 5.3329,m³
